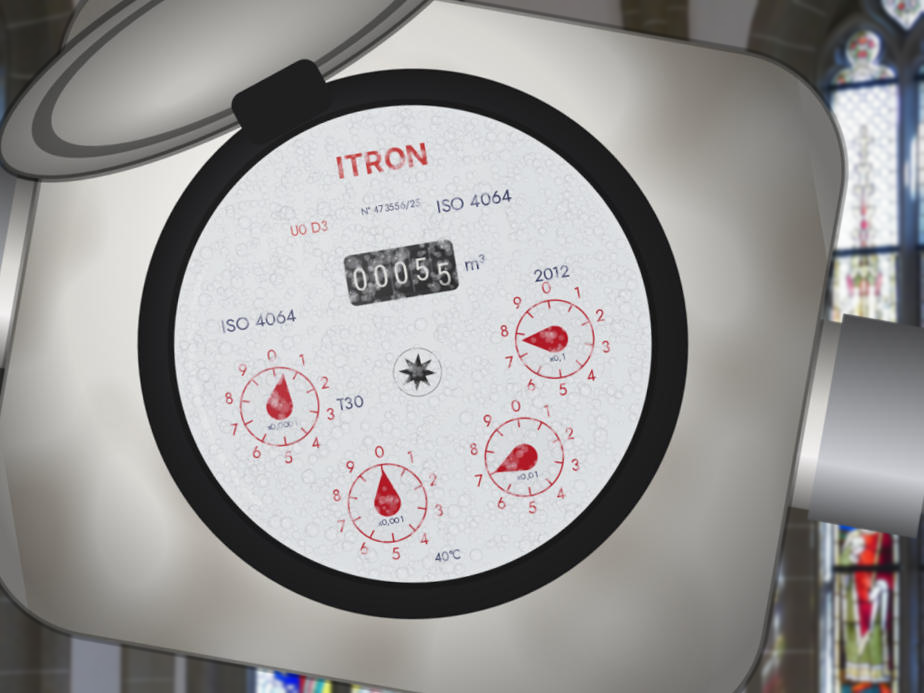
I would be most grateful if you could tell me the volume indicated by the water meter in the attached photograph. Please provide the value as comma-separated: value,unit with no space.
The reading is 54.7700,m³
